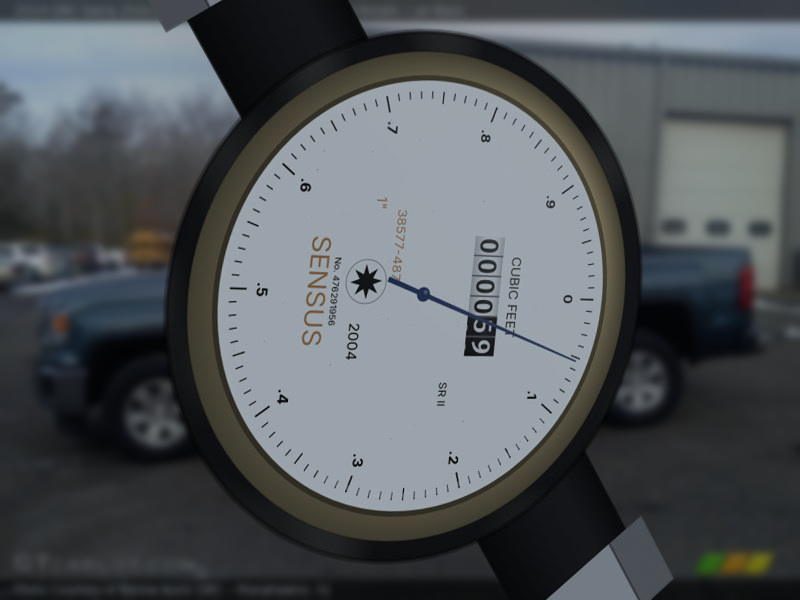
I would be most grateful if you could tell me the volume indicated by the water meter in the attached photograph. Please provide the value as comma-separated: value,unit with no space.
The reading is 59.05,ft³
